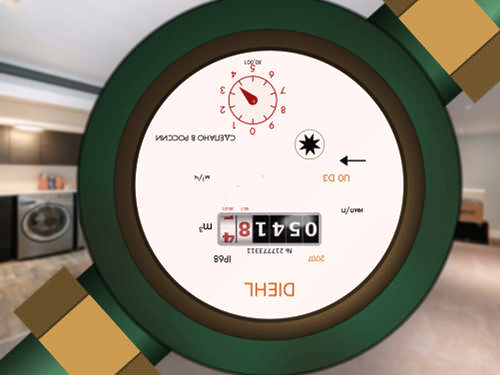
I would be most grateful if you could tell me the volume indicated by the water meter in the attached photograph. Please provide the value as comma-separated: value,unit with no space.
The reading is 541.843,m³
